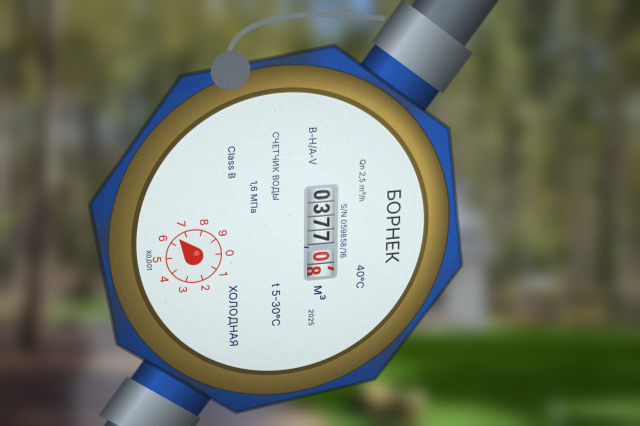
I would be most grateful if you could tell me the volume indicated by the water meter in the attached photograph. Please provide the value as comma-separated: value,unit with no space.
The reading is 377.076,m³
